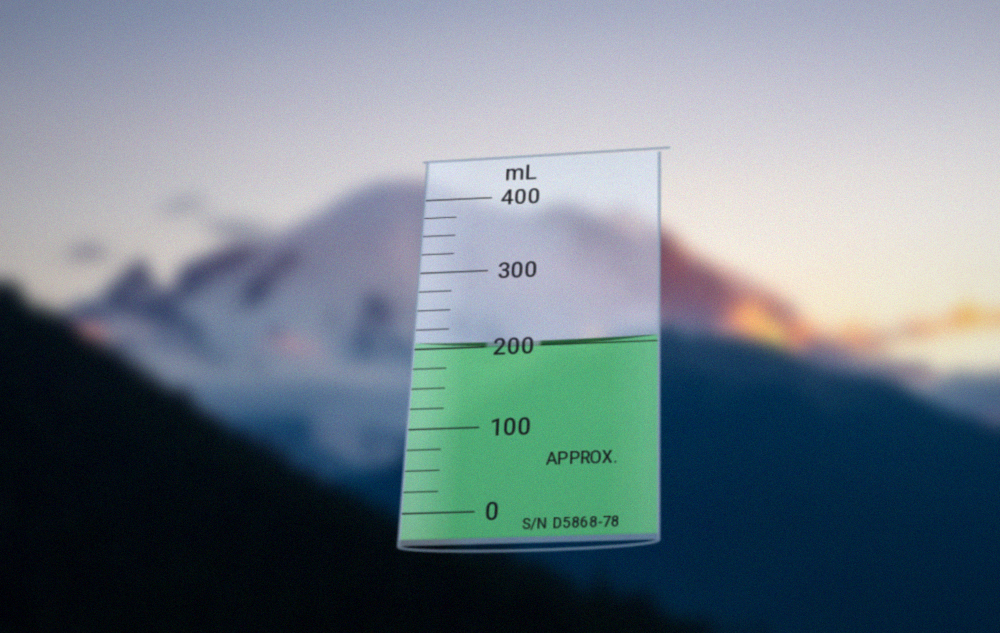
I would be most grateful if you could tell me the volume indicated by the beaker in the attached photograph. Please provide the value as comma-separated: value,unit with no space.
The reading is 200,mL
